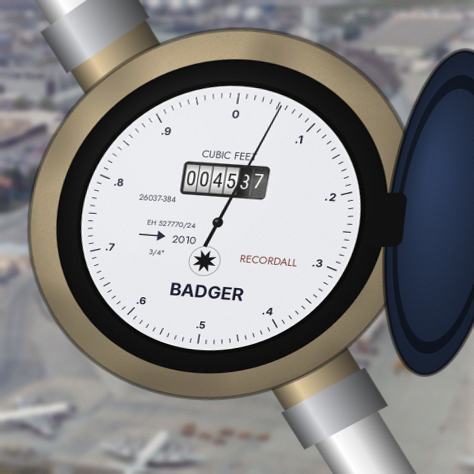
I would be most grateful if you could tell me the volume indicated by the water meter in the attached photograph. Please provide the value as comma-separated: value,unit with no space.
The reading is 4537.05,ft³
